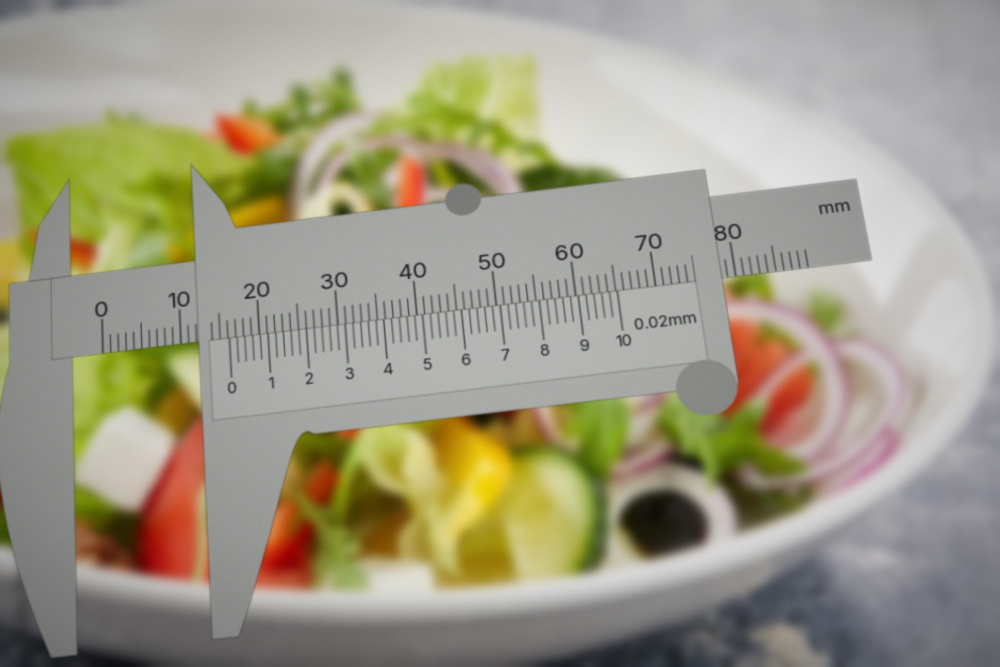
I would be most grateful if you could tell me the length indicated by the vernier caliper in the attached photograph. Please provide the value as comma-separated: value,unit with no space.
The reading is 16.2,mm
